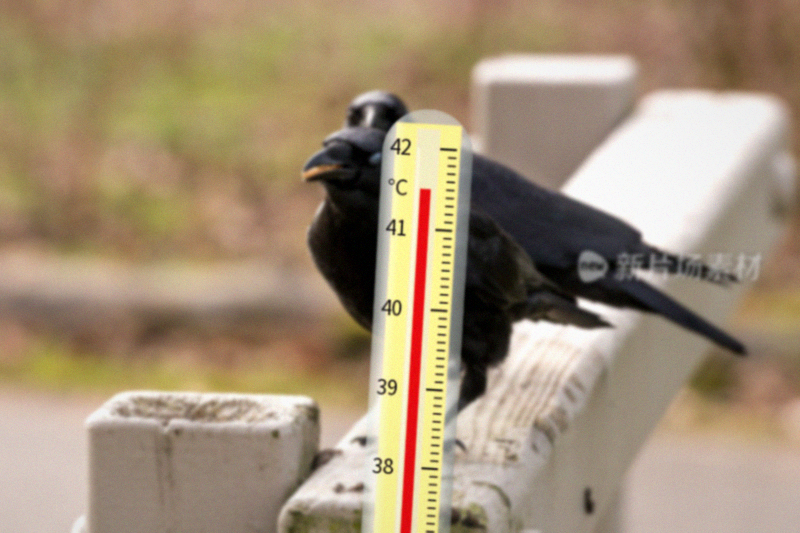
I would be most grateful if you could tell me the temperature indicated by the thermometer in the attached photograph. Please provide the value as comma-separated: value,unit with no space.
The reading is 41.5,°C
